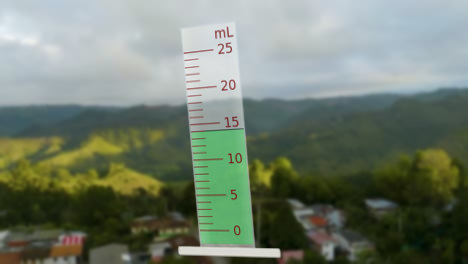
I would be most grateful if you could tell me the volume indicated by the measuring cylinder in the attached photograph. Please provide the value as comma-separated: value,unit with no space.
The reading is 14,mL
